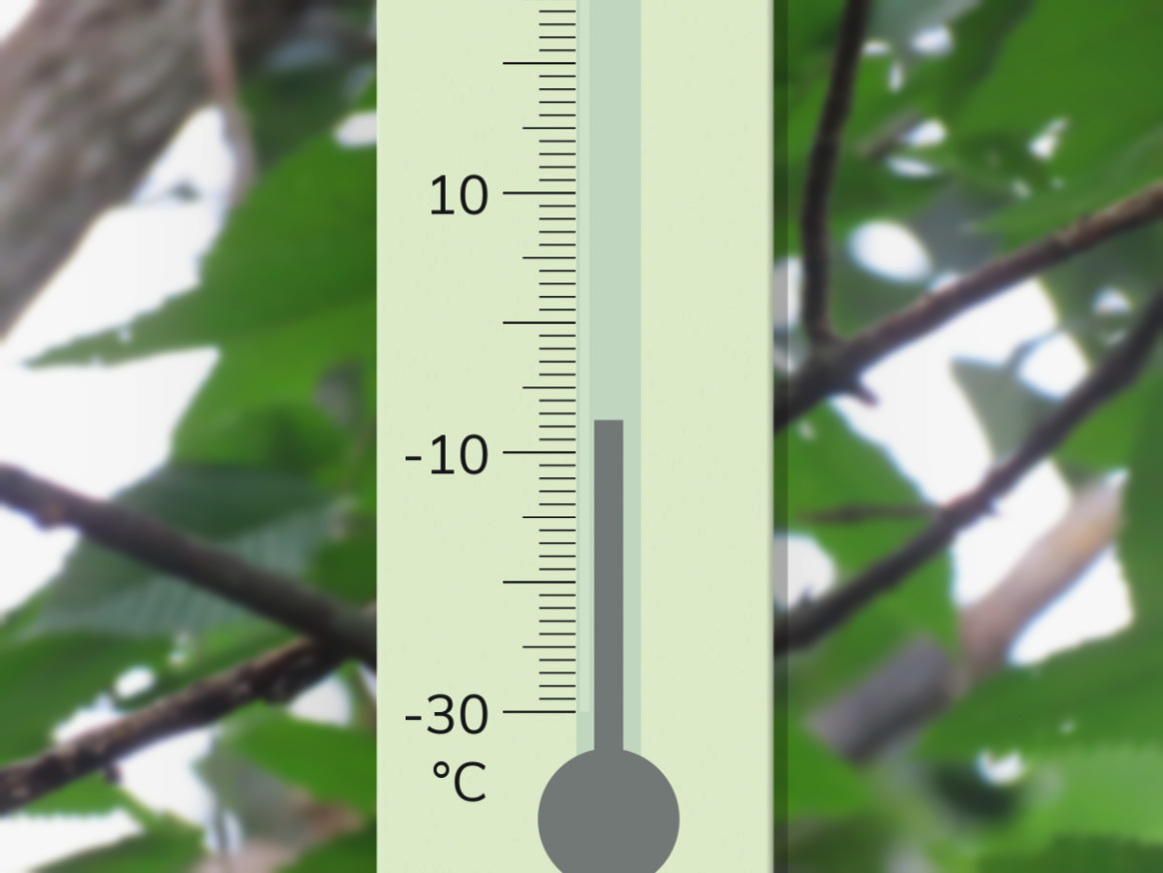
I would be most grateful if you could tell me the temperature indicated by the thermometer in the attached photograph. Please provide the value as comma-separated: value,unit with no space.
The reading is -7.5,°C
